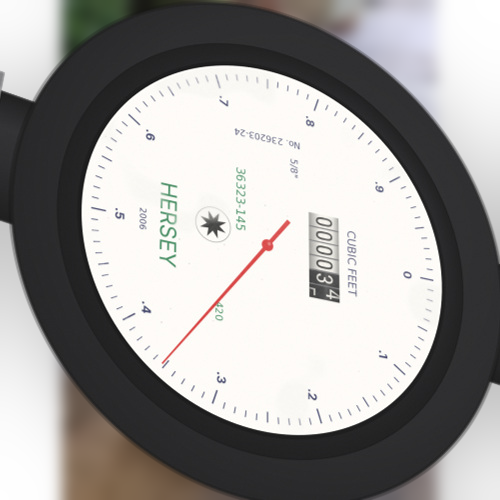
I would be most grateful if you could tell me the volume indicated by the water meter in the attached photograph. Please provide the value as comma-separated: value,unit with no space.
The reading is 34.35,ft³
